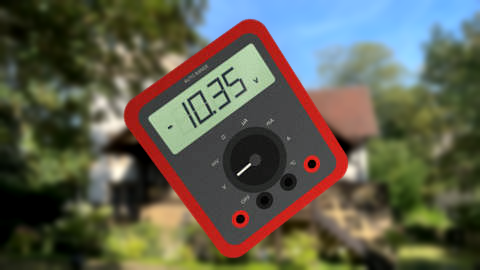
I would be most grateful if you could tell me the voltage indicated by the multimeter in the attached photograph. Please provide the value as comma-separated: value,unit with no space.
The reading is -10.35,V
